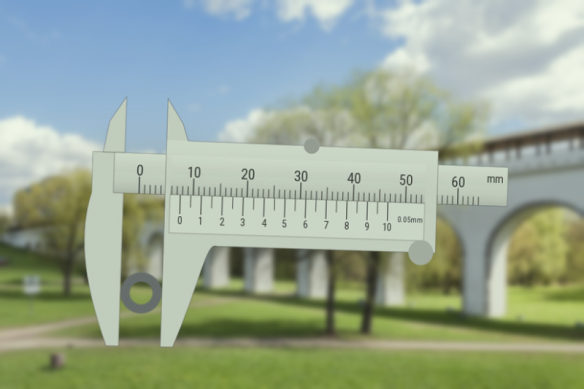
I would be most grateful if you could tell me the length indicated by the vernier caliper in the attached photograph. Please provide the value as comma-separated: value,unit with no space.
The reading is 7.6,mm
